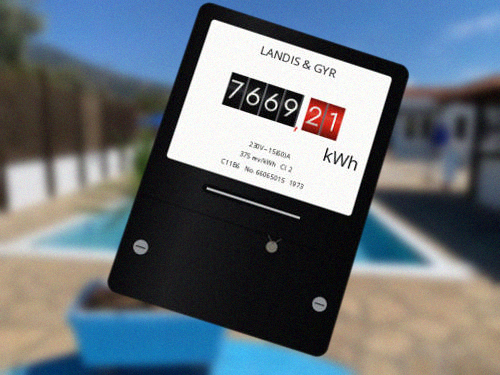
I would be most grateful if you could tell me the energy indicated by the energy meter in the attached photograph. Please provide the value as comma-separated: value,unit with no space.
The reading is 7669.21,kWh
